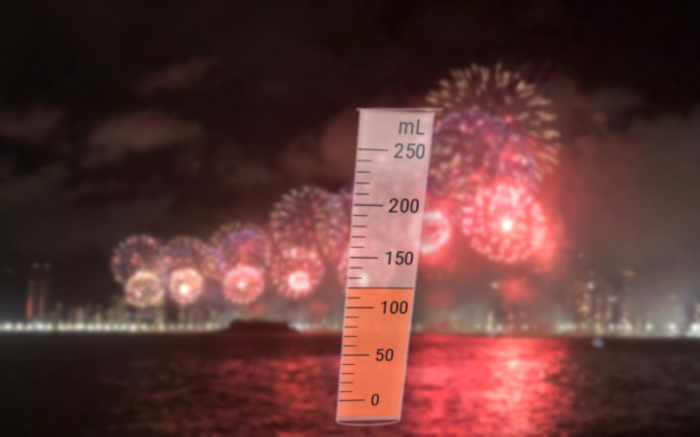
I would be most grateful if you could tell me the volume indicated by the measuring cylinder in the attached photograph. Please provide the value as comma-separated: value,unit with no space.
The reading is 120,mL
